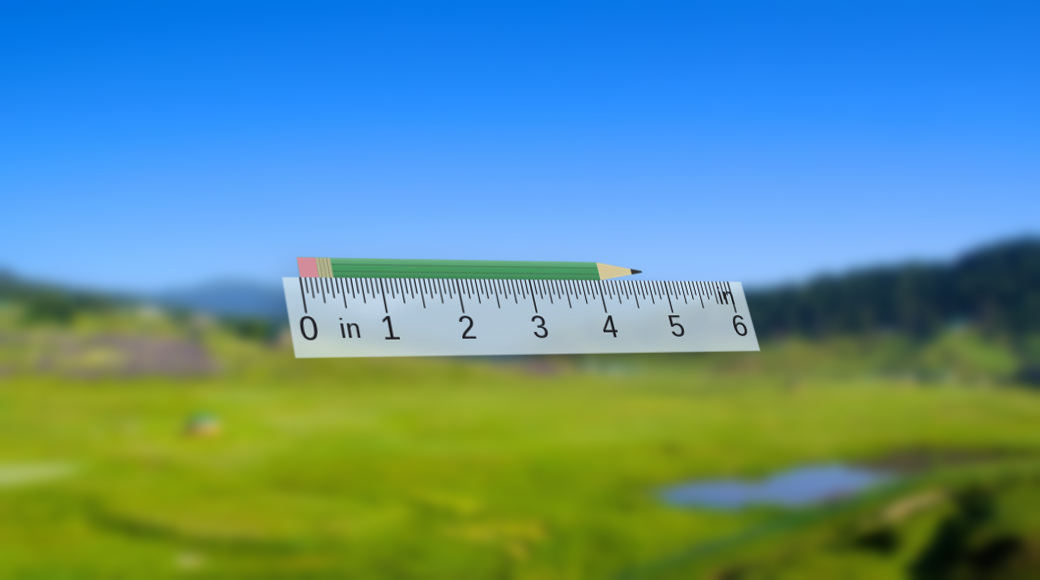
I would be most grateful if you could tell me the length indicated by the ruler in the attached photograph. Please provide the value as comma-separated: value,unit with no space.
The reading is 4.6875,in
